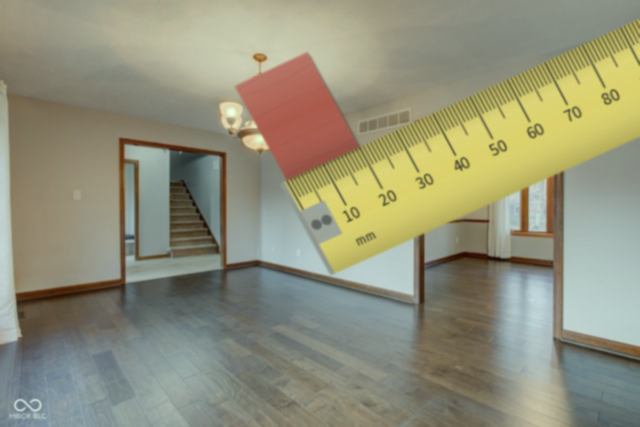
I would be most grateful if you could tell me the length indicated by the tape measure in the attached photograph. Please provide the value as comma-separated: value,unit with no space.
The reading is 20,mm
